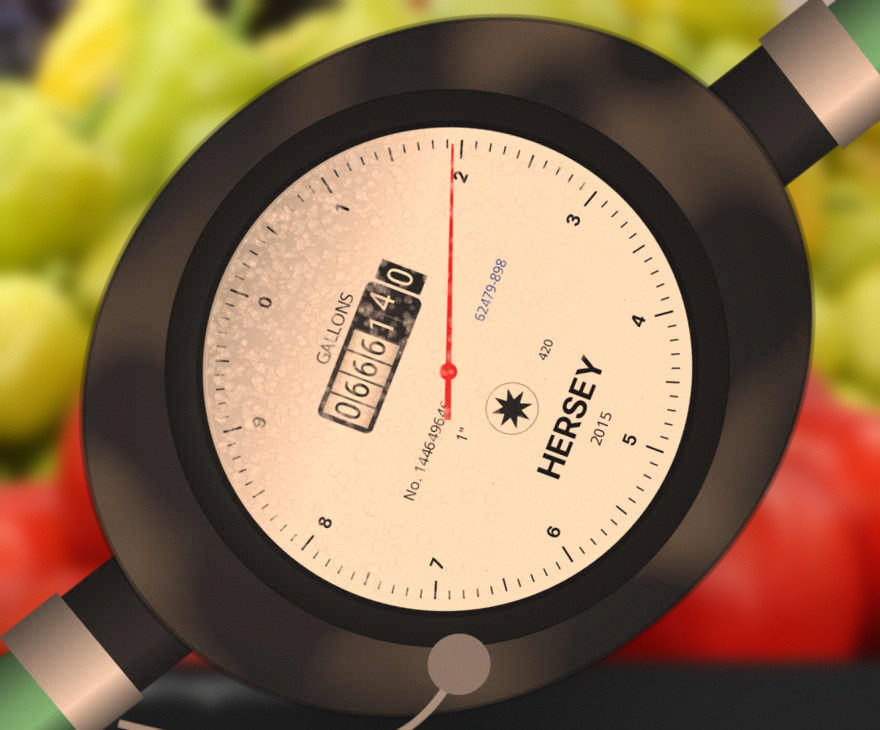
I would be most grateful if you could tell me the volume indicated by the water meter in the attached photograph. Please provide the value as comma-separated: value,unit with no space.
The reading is 666141.9,gal
